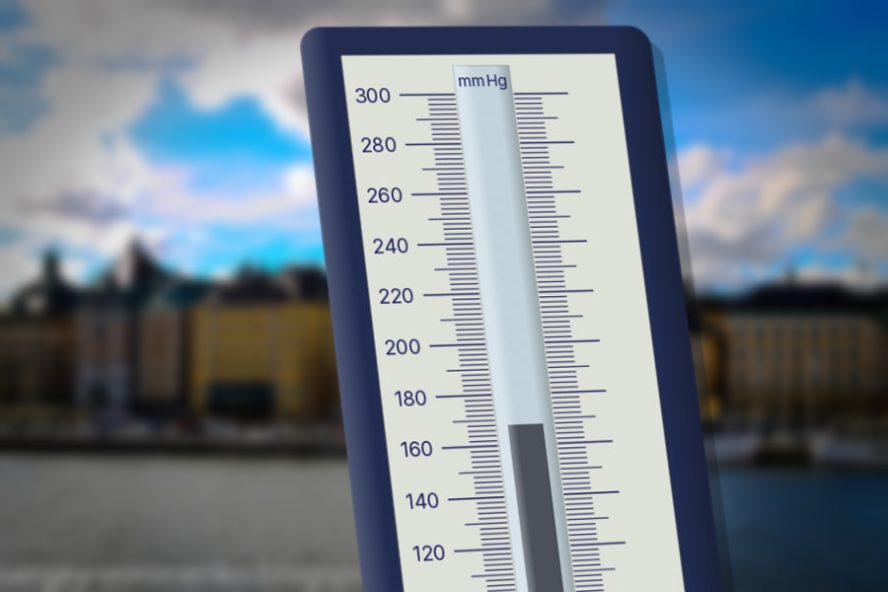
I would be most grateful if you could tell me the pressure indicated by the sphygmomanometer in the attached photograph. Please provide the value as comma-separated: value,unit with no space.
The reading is 168,mmHg
